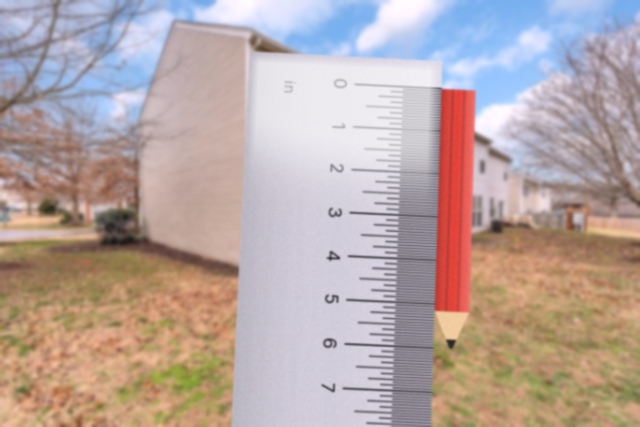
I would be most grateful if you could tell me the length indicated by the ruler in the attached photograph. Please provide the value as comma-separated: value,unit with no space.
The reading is 6,in
